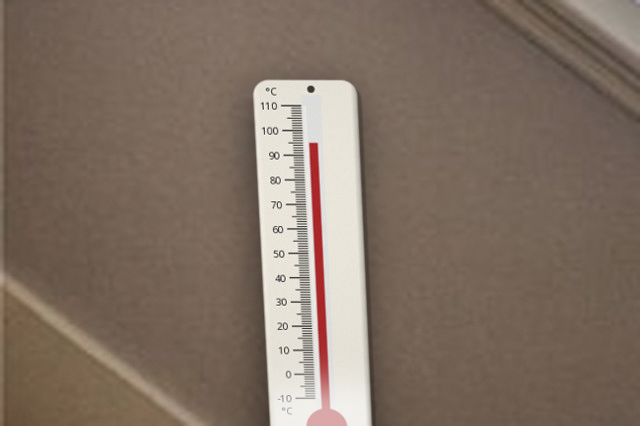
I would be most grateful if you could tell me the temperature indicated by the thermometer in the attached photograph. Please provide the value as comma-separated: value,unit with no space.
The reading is 95,°C
